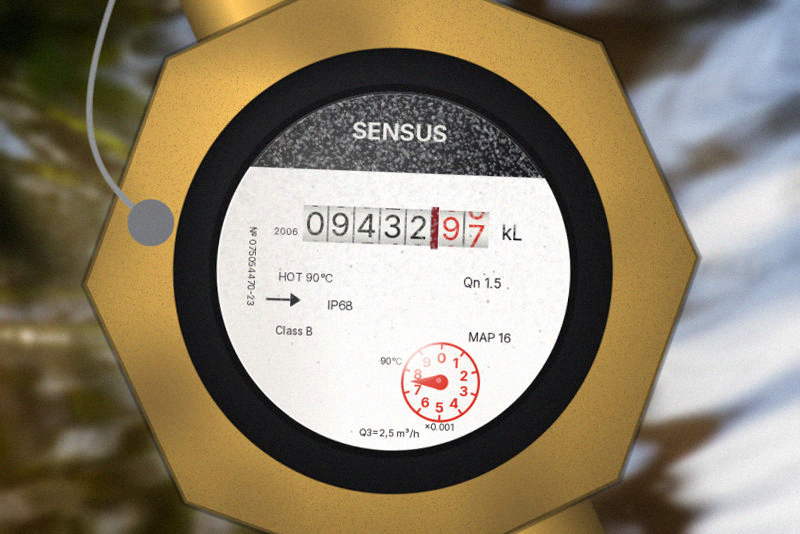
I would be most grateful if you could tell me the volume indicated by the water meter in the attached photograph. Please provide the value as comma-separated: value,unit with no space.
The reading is 9432.967,kL
